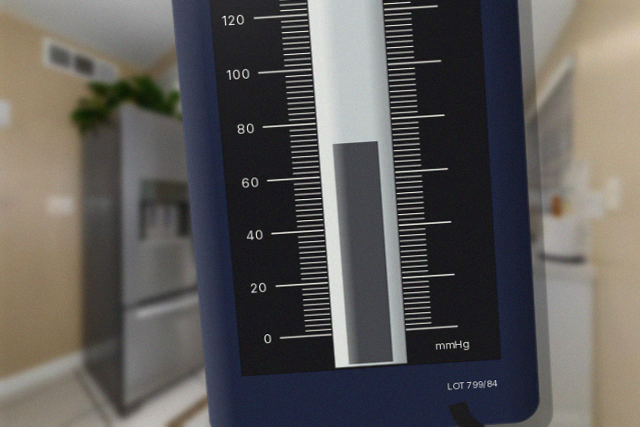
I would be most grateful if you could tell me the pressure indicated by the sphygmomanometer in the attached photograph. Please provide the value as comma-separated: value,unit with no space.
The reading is 72,mmHg
